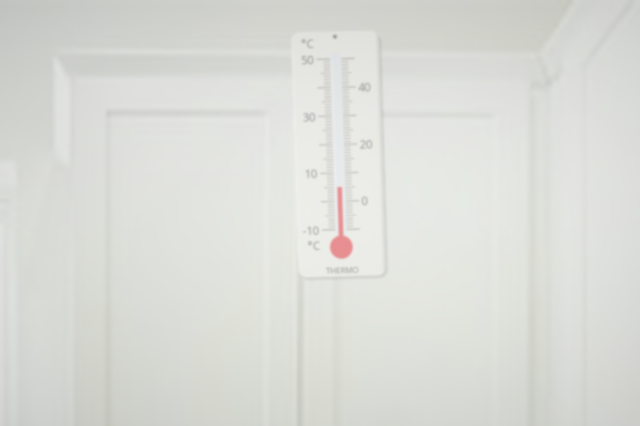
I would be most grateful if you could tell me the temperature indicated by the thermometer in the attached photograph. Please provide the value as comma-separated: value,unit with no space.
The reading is 5,°C
